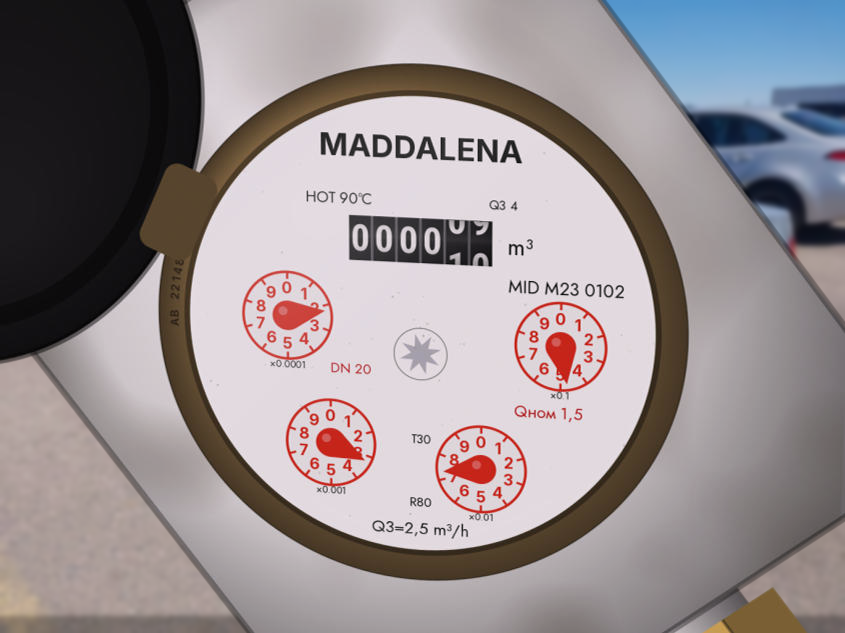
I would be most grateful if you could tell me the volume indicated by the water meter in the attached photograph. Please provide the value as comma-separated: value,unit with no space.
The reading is 9.4732,m³
